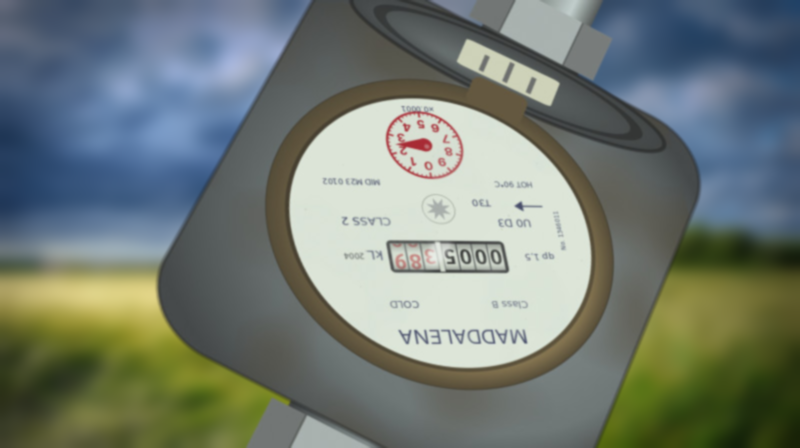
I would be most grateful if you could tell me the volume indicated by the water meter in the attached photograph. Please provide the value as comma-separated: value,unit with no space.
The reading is 5.3892,kL
